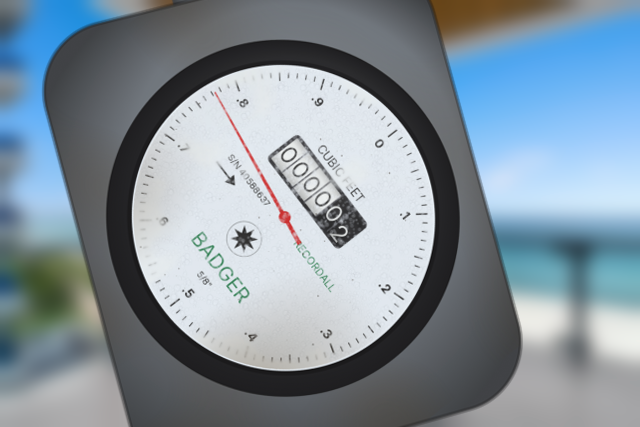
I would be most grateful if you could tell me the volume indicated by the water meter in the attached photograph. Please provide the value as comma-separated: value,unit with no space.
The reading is 1.77,ft³
